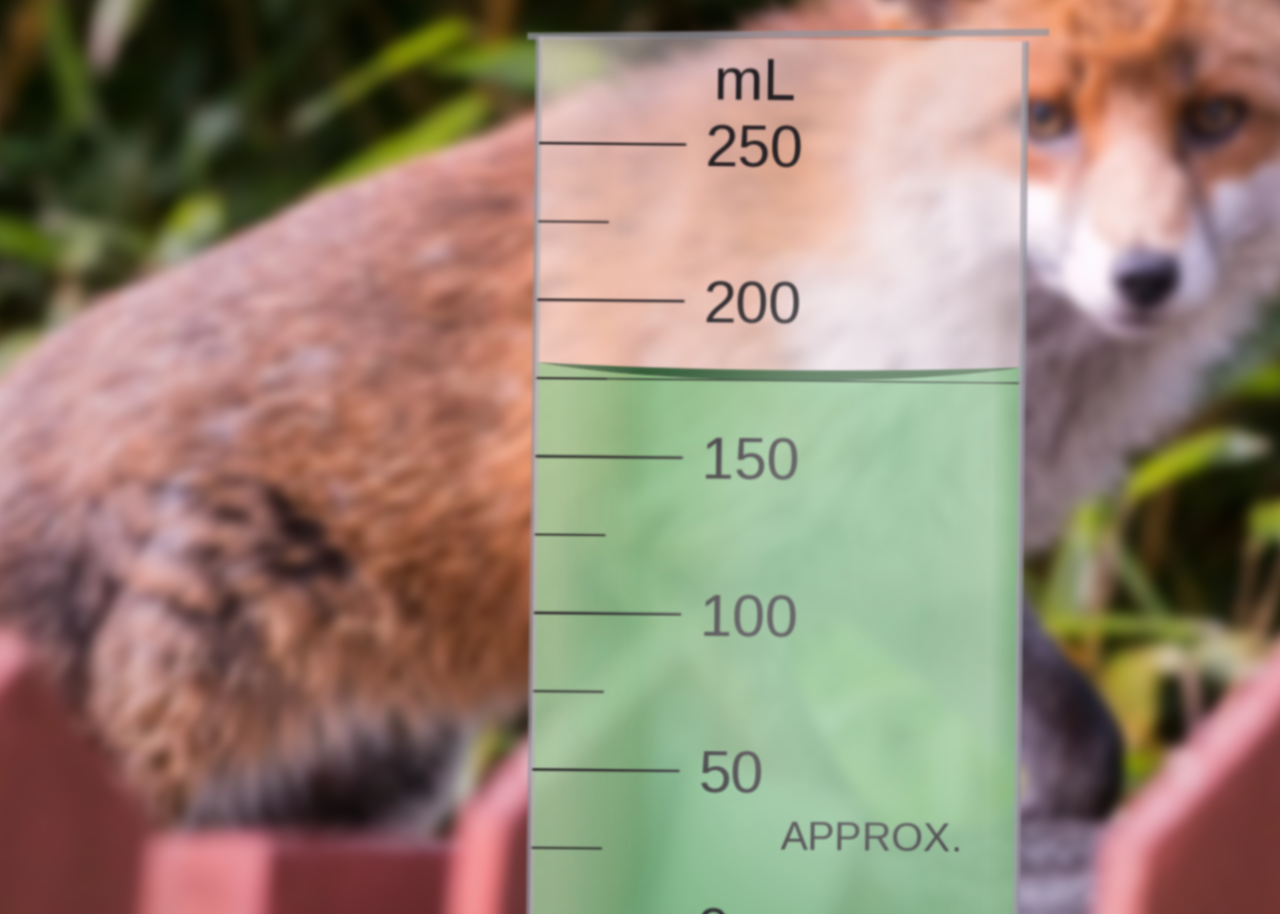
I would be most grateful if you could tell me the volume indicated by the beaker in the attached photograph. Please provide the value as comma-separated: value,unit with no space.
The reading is 175,mL
